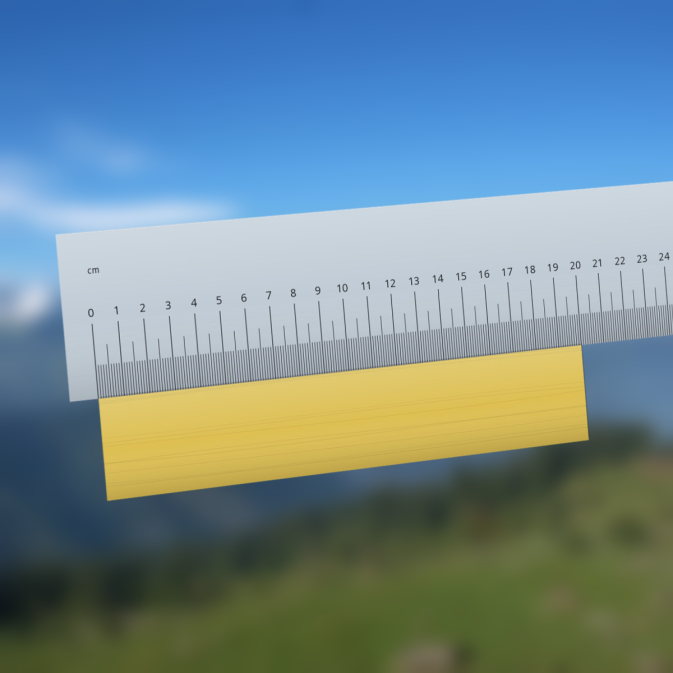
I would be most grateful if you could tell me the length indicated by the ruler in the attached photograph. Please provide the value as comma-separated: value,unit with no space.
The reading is 20,cm
